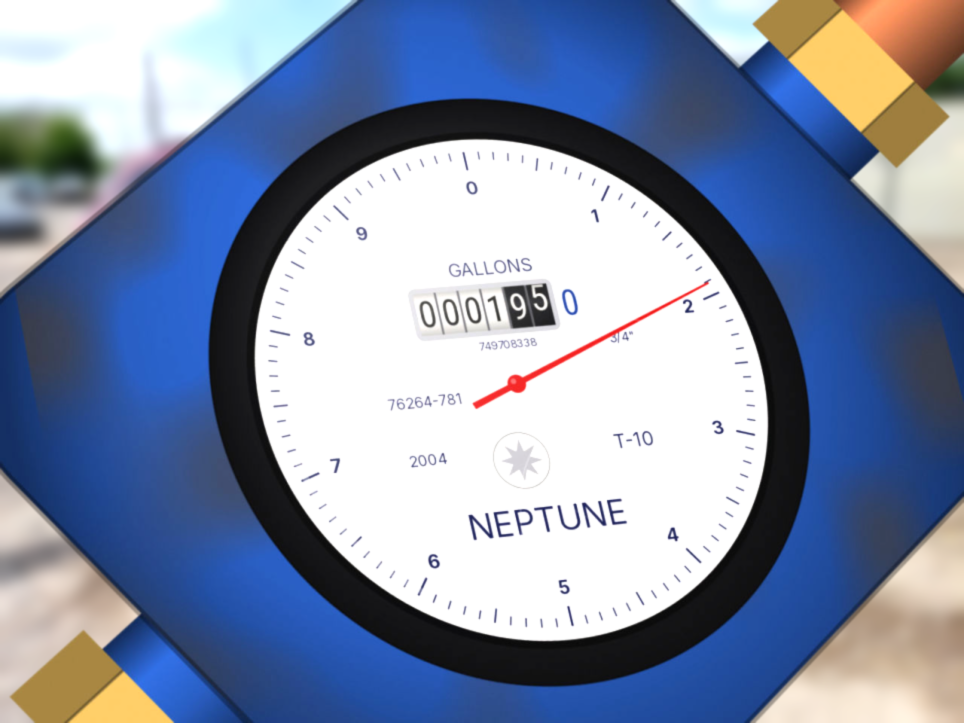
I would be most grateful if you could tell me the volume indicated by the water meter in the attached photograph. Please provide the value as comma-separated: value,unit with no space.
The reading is 1951.9,gal
